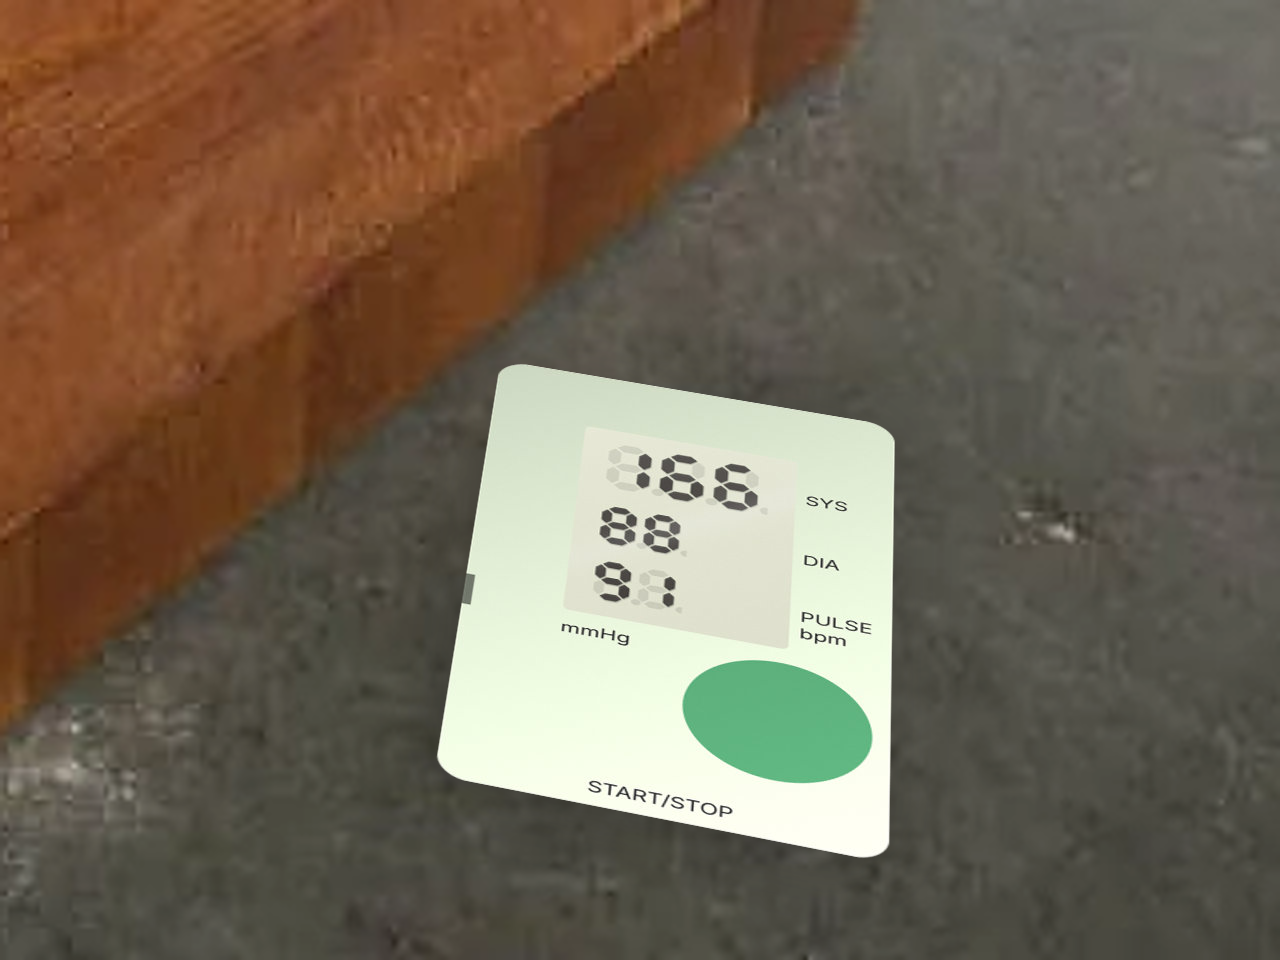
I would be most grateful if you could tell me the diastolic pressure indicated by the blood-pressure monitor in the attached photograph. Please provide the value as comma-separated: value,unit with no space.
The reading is 88,mmHg
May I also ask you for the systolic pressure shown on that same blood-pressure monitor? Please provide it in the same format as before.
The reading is 166,mmHg
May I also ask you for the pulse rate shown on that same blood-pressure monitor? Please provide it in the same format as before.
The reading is 91,bpm
